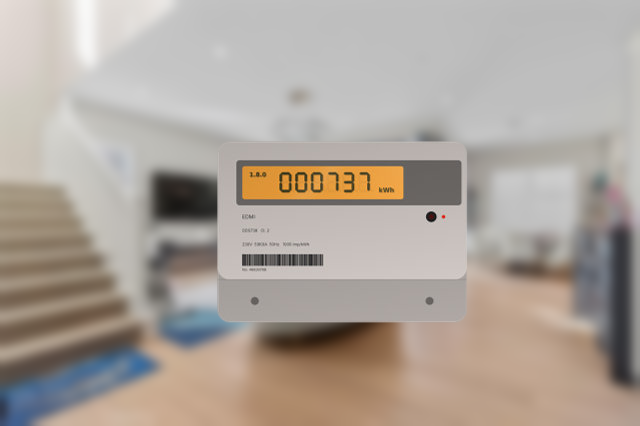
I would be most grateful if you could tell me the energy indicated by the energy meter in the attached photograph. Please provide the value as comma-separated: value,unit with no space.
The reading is 737,kWh
